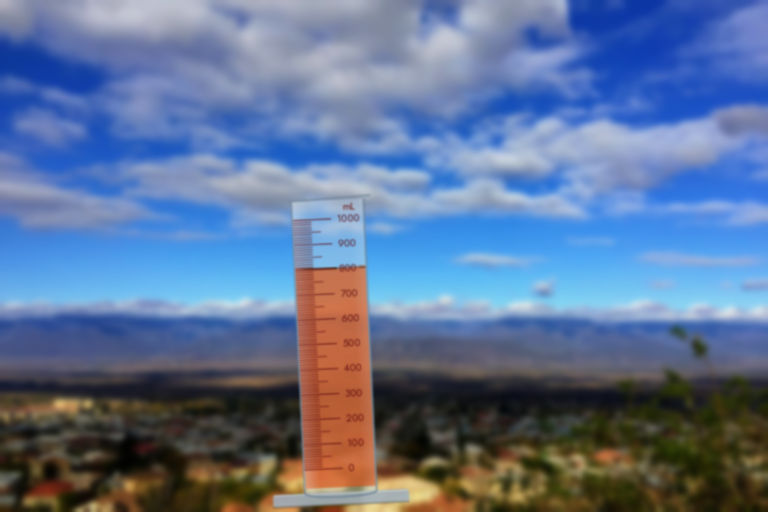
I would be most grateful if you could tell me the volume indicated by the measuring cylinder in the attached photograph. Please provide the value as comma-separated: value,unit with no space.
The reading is 800,mL
